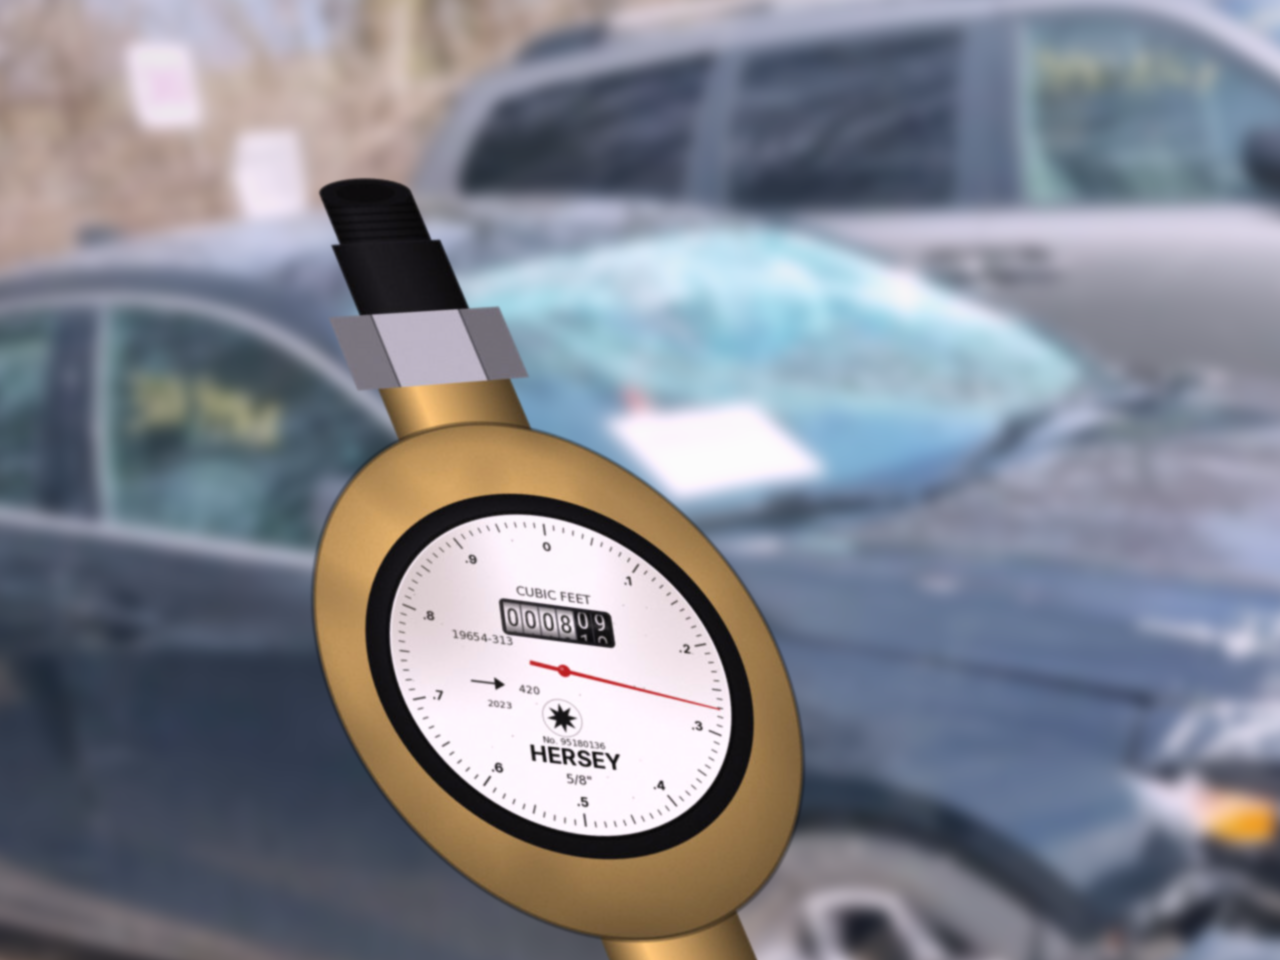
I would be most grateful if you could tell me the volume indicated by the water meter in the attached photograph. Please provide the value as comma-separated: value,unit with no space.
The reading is 809.27,ft³
